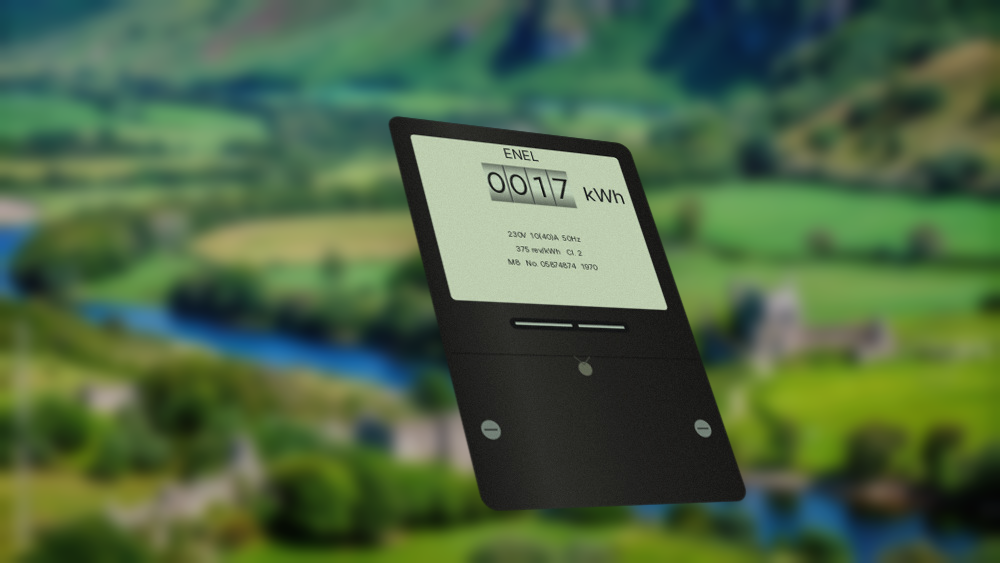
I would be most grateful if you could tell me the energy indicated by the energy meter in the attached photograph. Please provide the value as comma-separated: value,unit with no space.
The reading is 17,kWh
